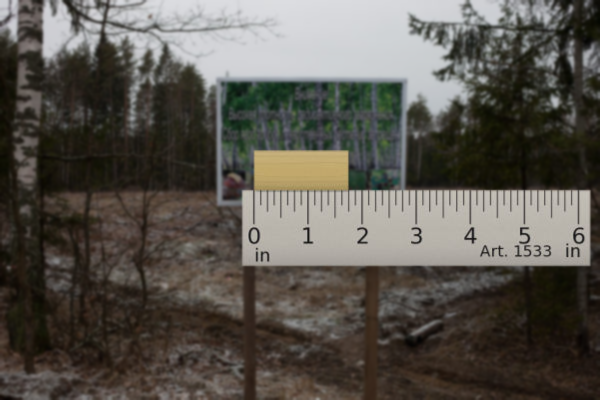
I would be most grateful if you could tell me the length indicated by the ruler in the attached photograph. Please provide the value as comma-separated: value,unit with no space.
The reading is 1.75,in
